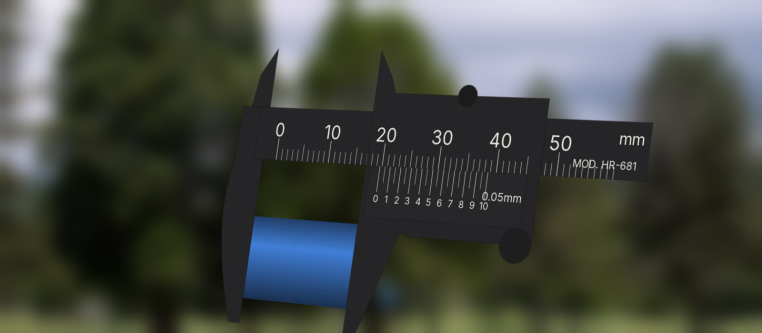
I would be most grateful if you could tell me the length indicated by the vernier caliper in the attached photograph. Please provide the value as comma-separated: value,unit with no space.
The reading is 19.6,mm
